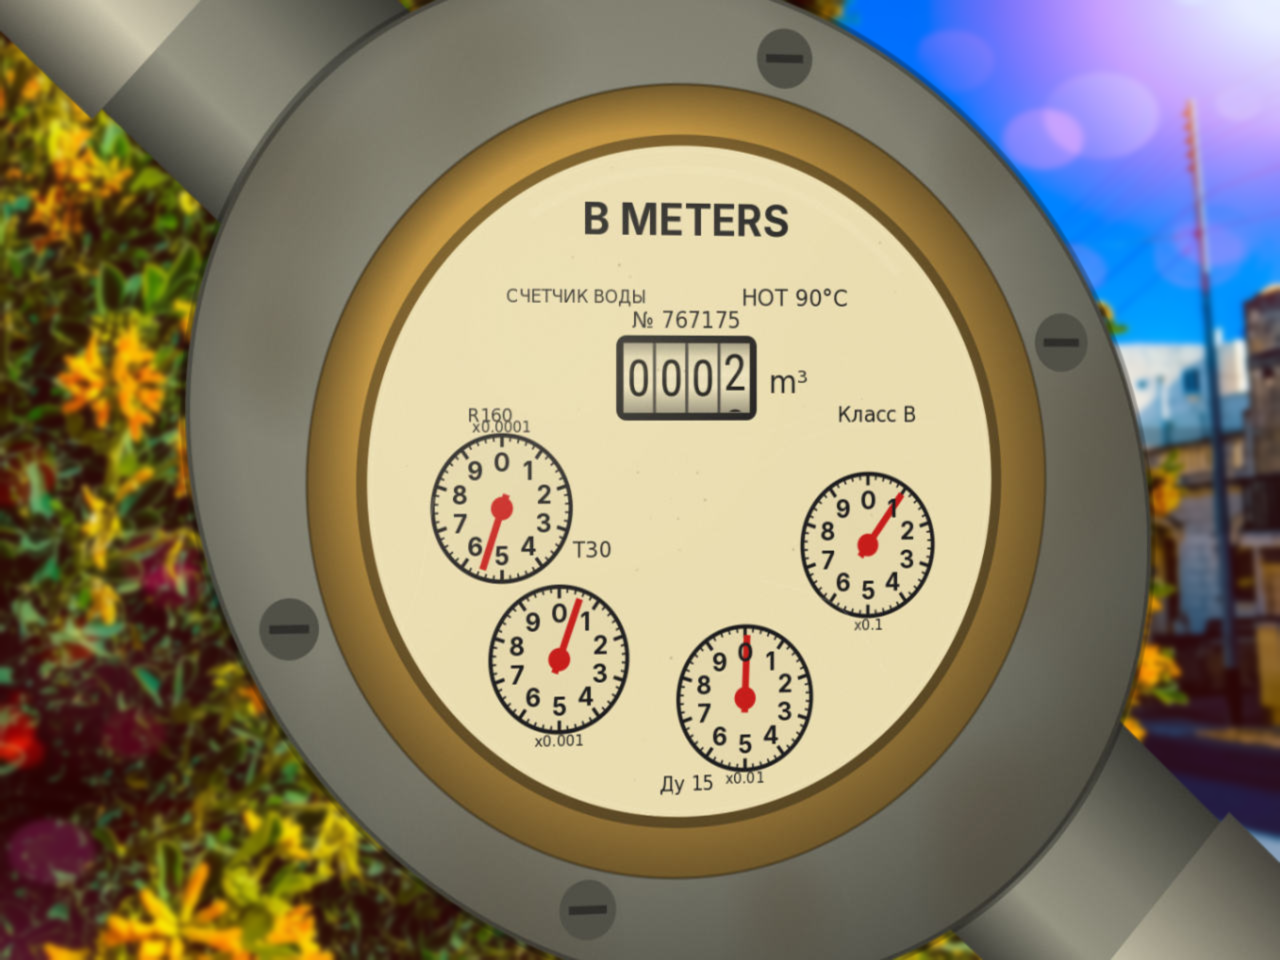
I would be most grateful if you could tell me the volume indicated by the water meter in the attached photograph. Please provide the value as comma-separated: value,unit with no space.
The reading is 2.1005,m³
